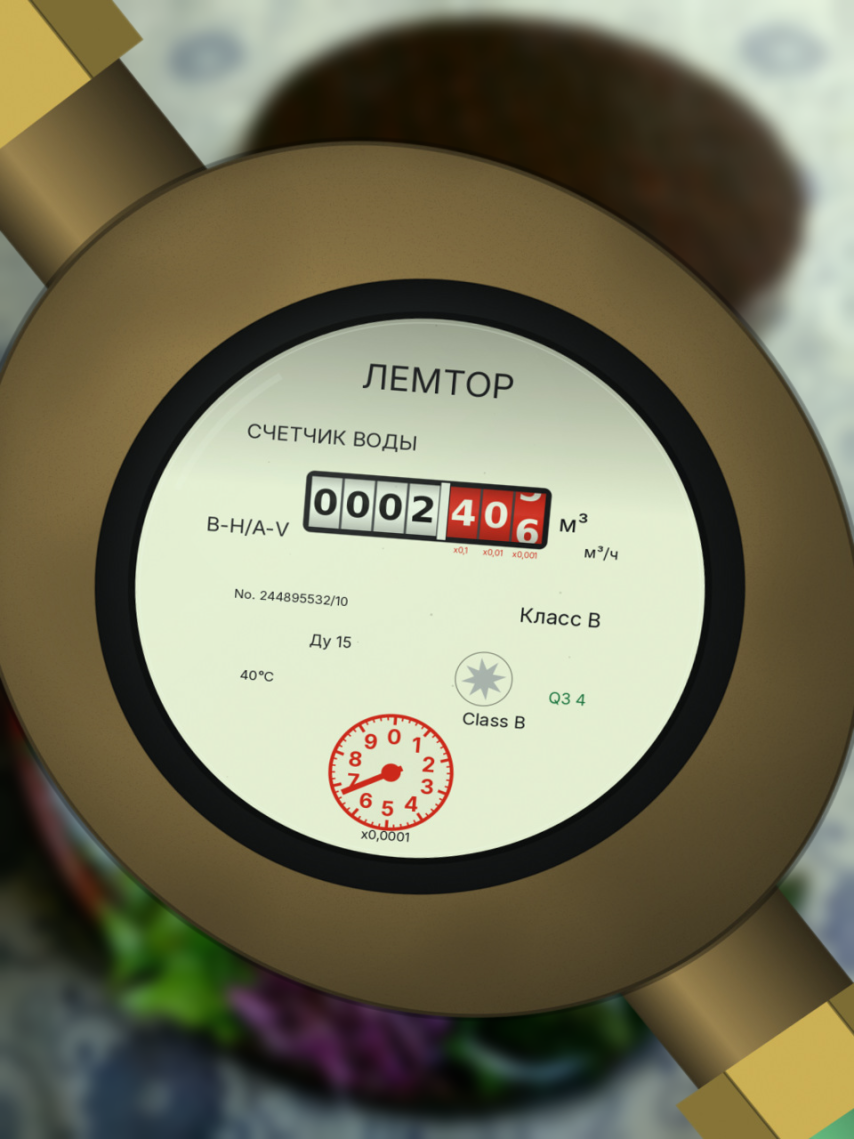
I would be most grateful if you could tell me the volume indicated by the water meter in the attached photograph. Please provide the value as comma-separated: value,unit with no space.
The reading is 2.4056,m³
